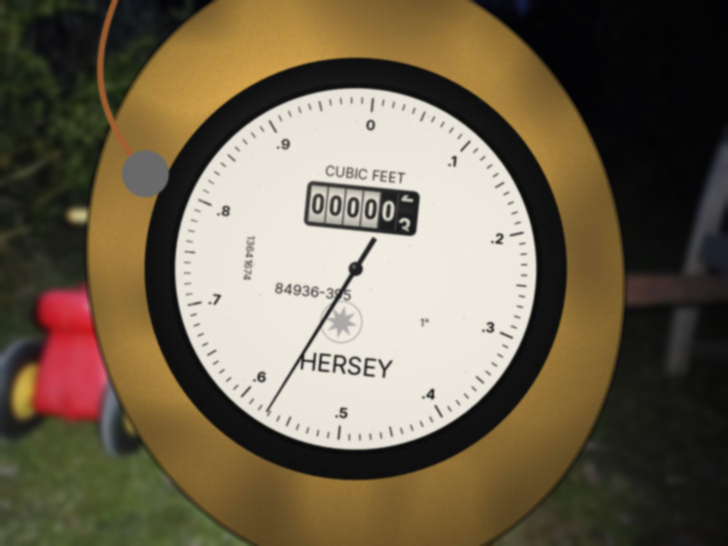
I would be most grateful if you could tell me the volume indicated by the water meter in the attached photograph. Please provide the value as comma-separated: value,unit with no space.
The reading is 2.57,ft³
